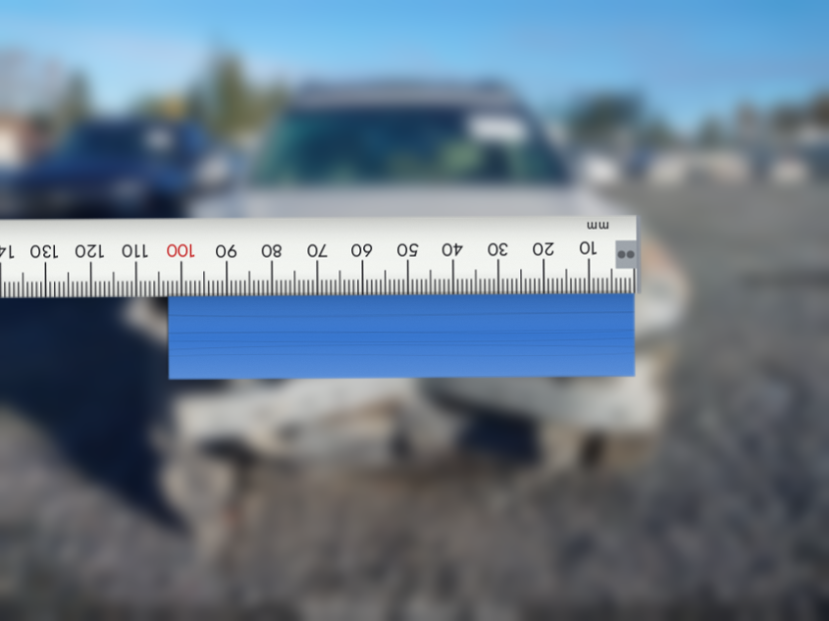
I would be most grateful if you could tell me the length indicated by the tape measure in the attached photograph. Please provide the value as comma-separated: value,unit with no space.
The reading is 103,mm
